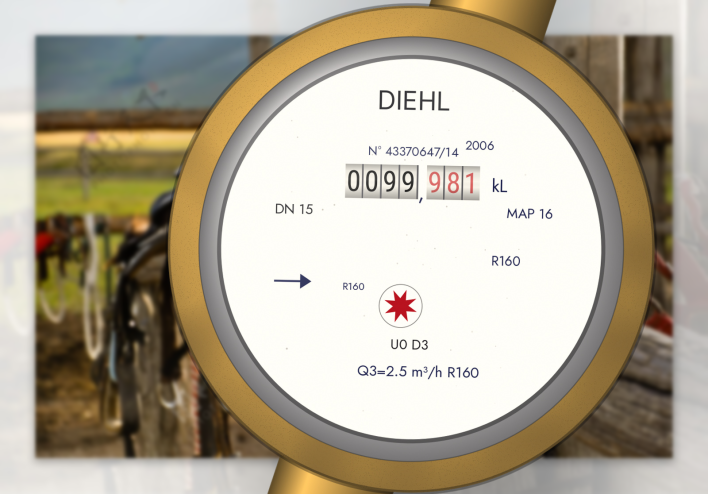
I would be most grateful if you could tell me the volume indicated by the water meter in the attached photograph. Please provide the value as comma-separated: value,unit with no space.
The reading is 99.981,kL
